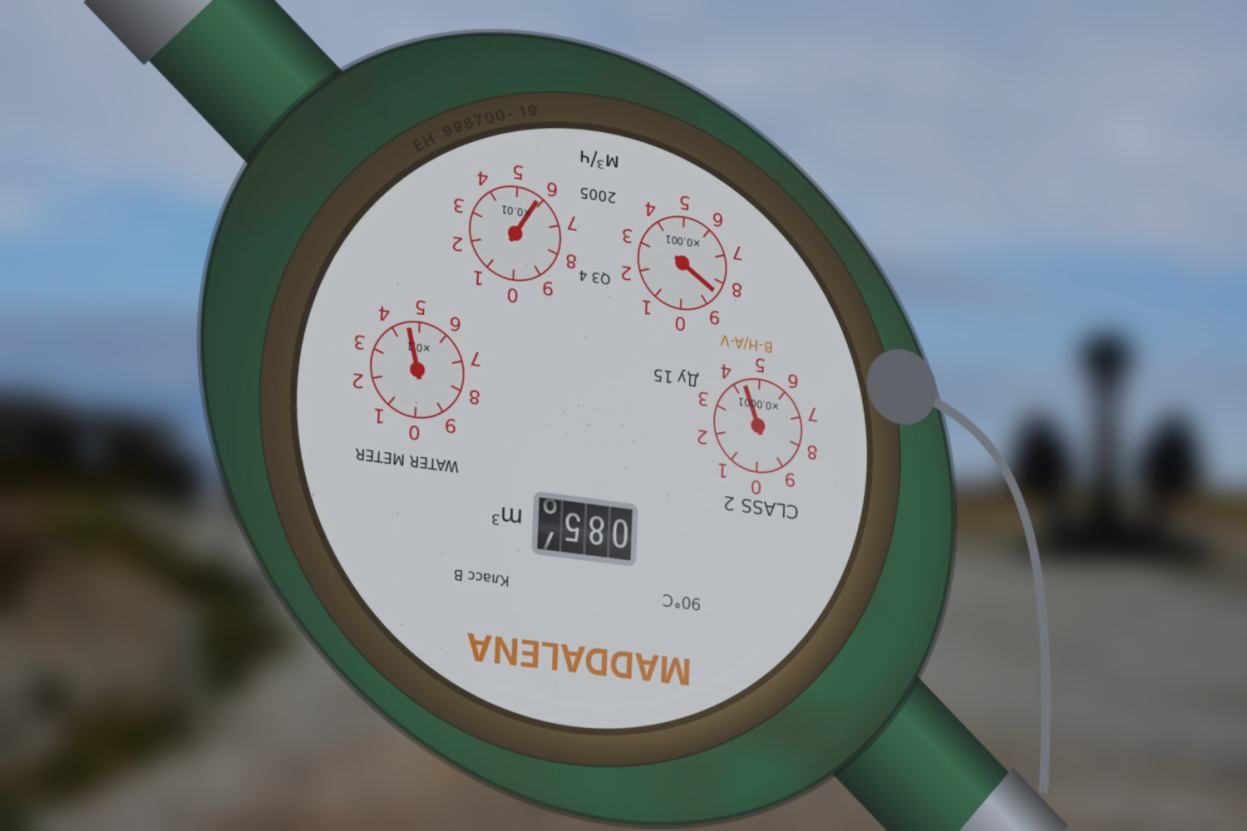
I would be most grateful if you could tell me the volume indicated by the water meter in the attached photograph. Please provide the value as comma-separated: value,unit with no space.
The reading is 857.4584,m³
